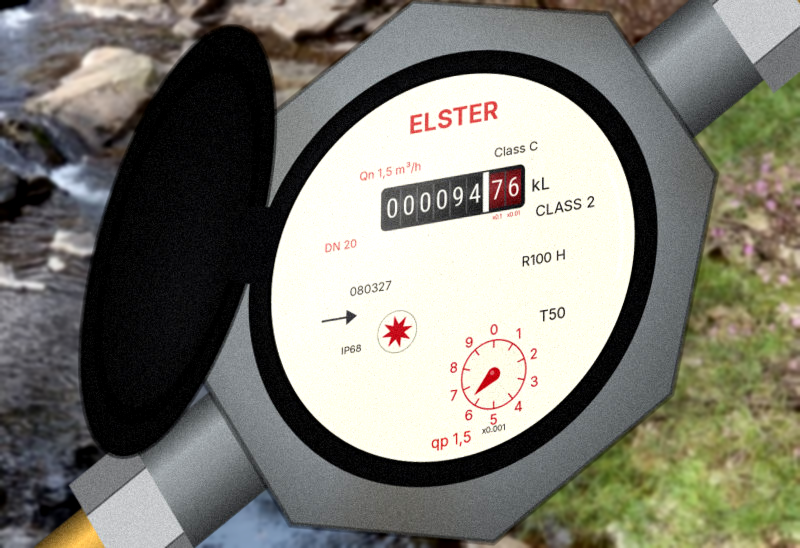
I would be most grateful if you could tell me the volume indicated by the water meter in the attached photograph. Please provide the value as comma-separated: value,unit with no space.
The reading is 94.766,kL
